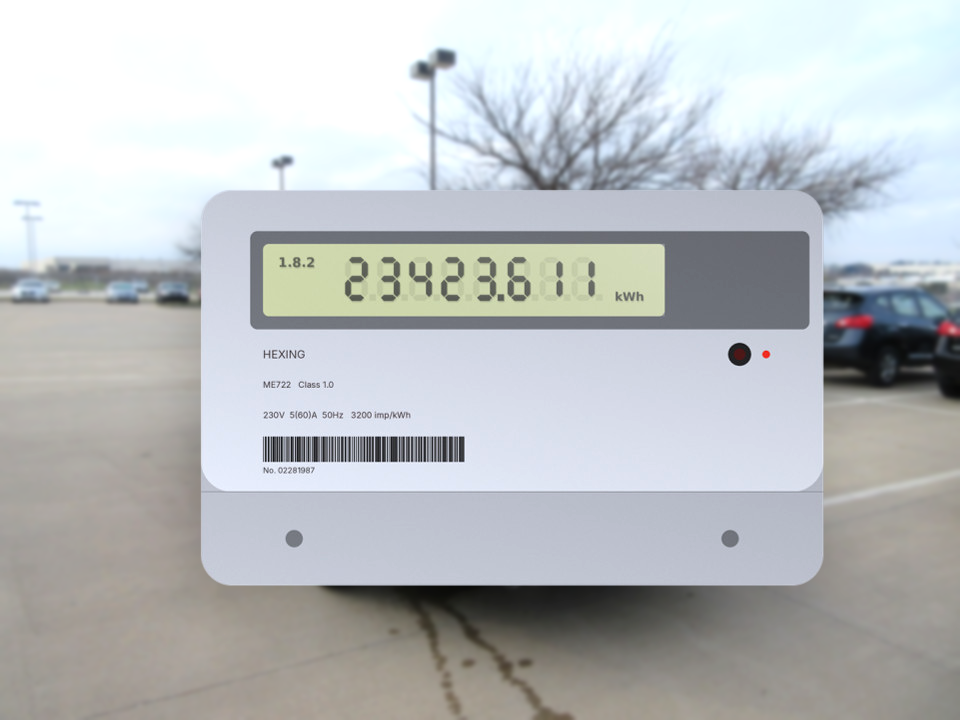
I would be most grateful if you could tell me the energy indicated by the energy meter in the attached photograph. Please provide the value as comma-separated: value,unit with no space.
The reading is 23423.611,kWh
